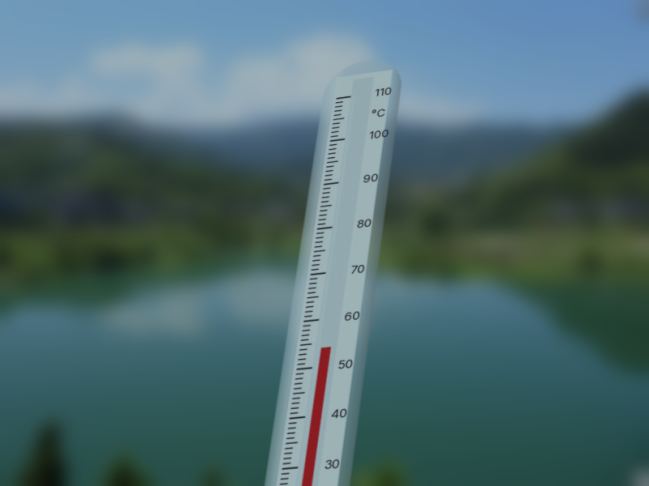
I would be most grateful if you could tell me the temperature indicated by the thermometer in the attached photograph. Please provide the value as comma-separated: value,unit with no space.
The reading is 54,°C
